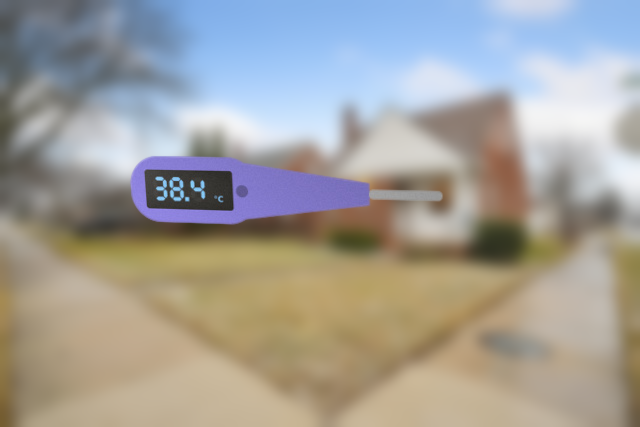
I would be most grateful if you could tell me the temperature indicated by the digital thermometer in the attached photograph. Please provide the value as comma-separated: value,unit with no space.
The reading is 38.4,°C
